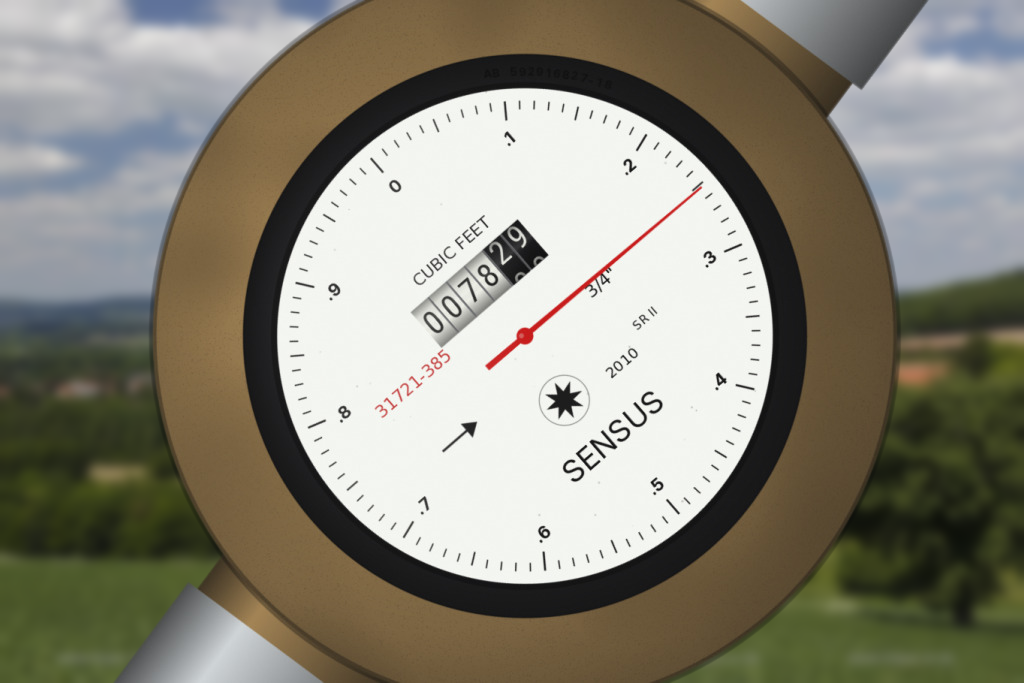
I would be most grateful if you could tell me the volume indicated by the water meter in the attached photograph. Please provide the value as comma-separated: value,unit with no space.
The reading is 7829.25,ft³
